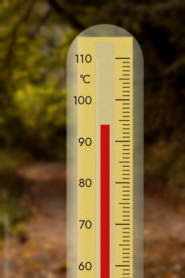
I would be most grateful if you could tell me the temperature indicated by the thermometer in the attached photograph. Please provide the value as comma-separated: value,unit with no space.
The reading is 94,°C
